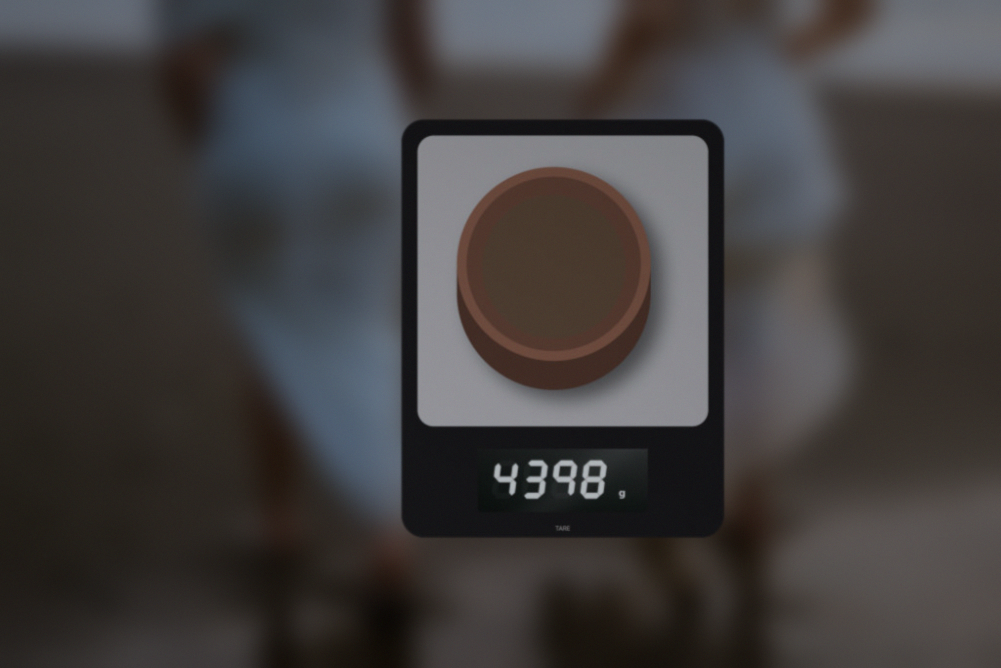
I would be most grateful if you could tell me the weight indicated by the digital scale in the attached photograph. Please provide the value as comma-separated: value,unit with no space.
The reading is 4398,g
